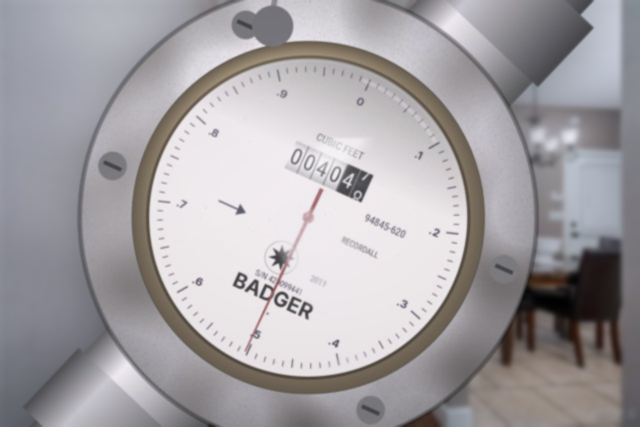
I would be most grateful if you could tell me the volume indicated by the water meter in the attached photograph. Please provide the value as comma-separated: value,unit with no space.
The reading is 4047.50,ft³
